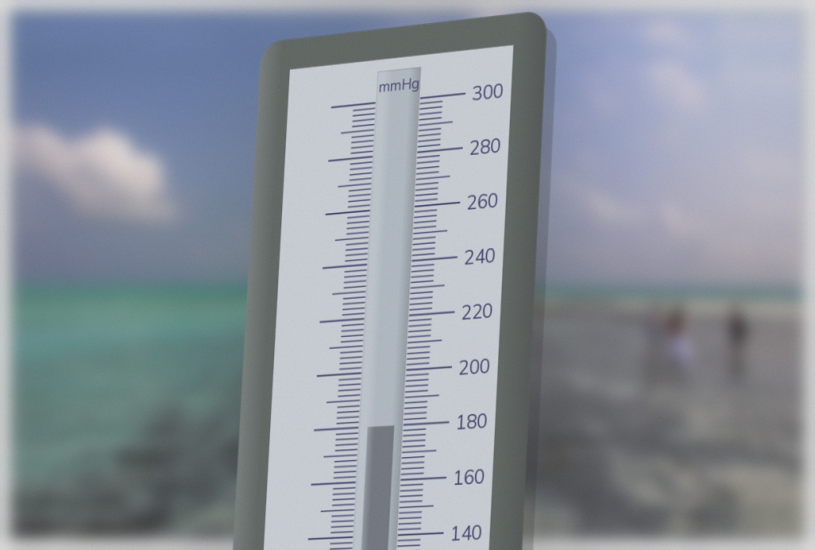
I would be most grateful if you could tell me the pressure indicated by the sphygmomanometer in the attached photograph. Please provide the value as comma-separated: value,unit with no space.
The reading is 180,mmHg
